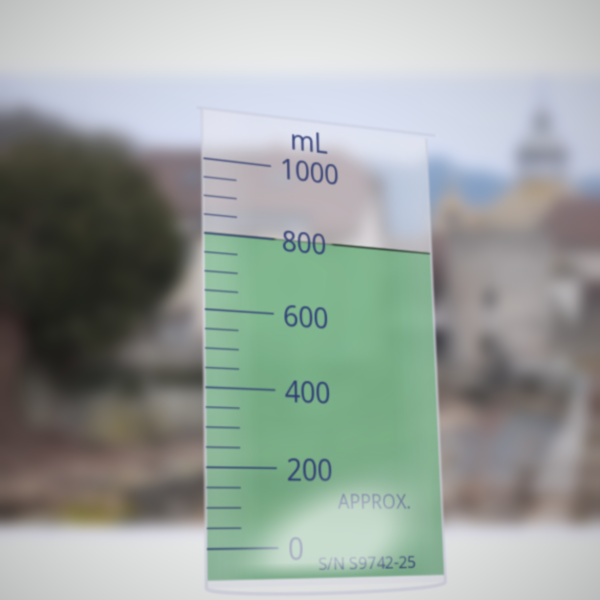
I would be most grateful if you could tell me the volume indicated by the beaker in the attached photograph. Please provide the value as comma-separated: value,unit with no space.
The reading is 800,mL
